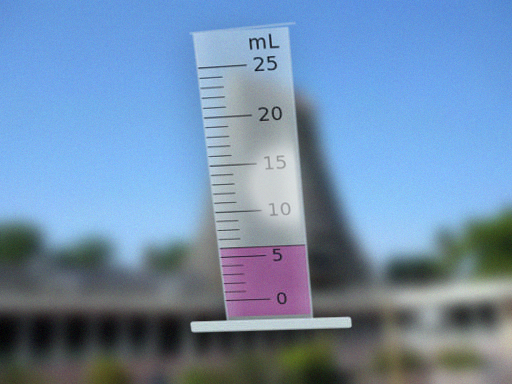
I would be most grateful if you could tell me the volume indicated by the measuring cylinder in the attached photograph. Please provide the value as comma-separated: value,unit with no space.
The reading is 6,mL
